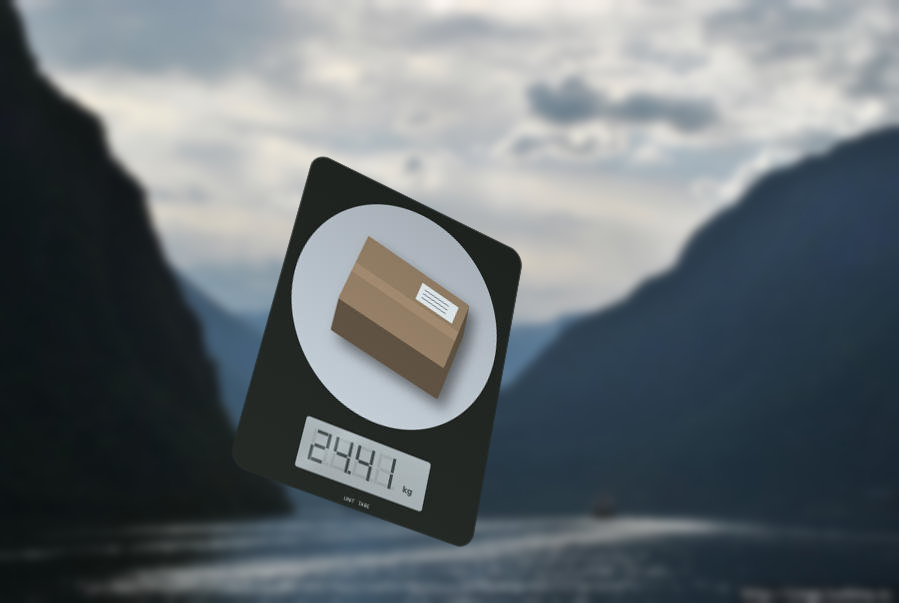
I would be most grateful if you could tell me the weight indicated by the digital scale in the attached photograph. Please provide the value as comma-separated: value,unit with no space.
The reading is 24.41,kg
